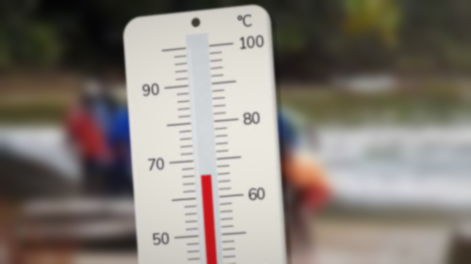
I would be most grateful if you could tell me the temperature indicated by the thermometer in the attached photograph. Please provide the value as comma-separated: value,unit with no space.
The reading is 66,°C
